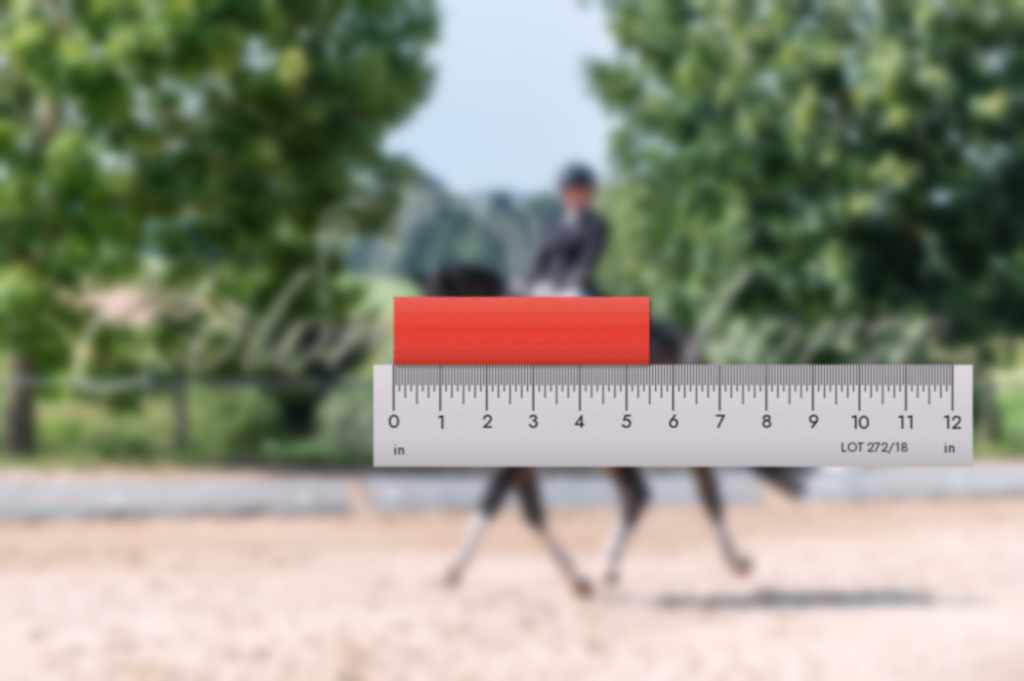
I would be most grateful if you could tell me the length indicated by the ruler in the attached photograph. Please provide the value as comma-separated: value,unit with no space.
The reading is 5.5,in
